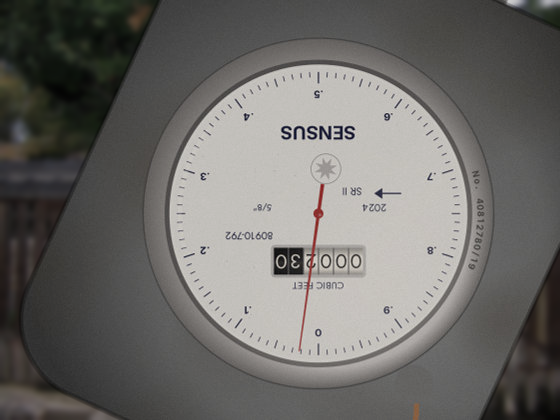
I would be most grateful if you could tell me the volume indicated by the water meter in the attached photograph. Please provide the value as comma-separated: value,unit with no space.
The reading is 230.02,ft³
